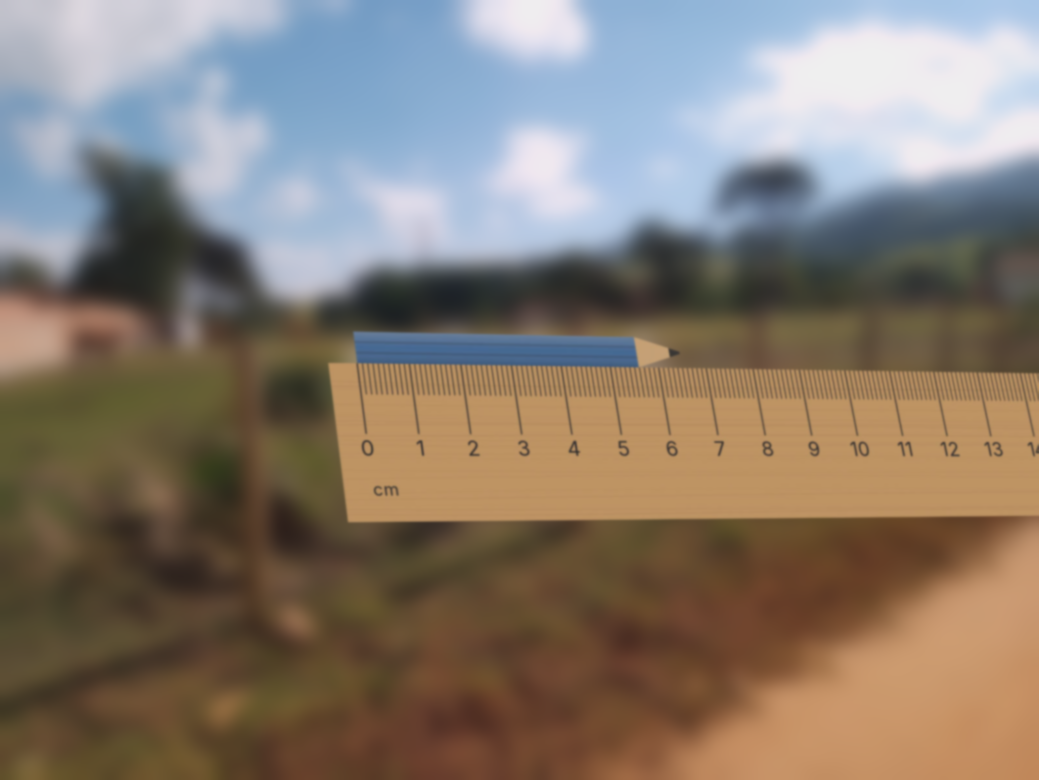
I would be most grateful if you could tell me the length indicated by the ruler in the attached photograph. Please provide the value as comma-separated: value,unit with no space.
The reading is 6.5,cm
